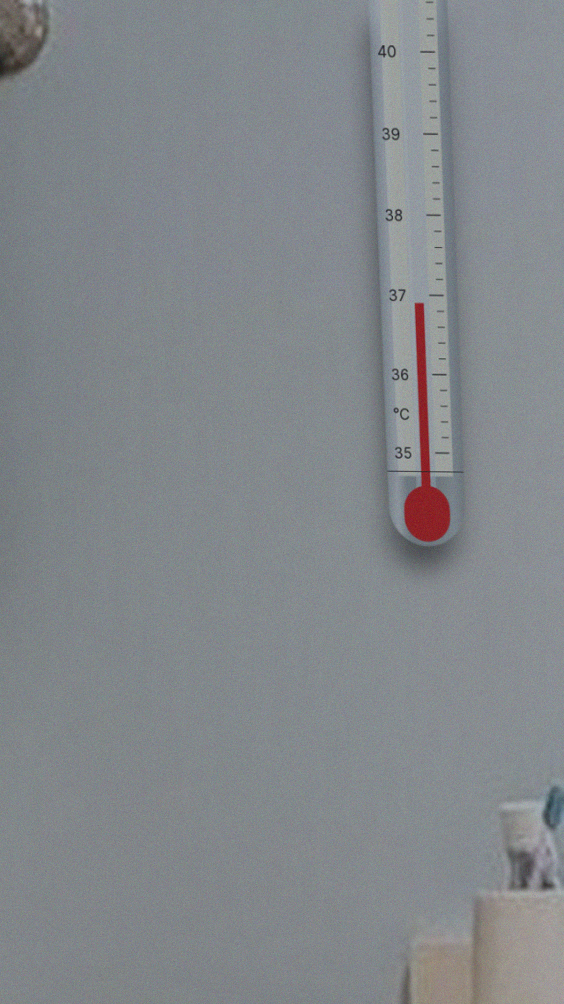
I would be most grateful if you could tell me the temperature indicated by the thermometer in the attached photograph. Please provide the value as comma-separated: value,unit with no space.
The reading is 36.9,°C
